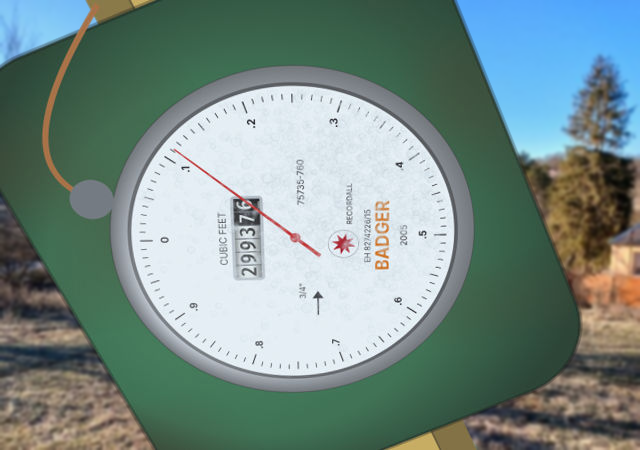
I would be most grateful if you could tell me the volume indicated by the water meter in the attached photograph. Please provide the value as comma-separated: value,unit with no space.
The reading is 299376.11,ft³
